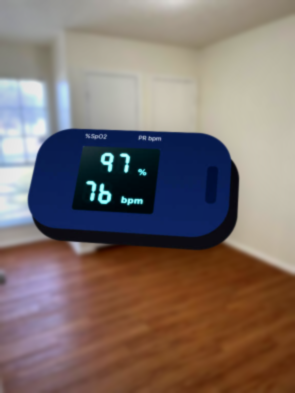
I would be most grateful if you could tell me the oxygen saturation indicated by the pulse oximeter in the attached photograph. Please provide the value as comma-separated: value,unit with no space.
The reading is 97,%
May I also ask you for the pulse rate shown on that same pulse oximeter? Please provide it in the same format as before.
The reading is 76,bpm
